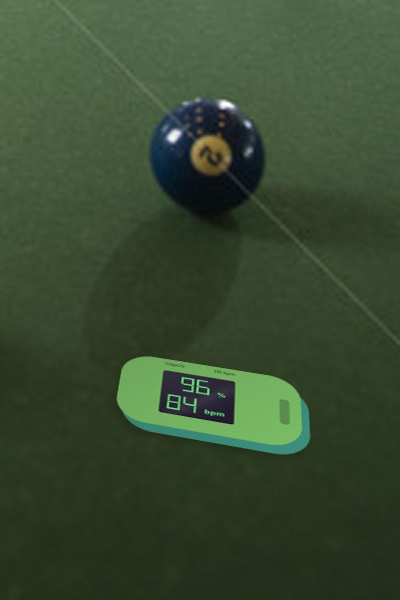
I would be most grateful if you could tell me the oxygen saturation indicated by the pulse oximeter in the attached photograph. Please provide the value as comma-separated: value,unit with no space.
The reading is 96,%
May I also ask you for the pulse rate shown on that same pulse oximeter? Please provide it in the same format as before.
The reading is 84,bpm
